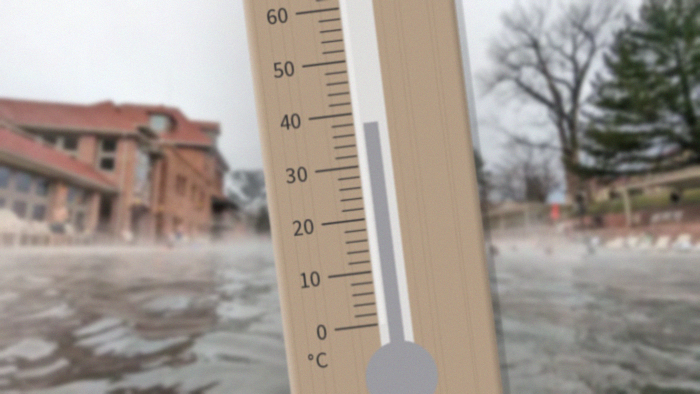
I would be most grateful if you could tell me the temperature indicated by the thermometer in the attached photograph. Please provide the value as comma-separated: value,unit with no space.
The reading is 38,°C
